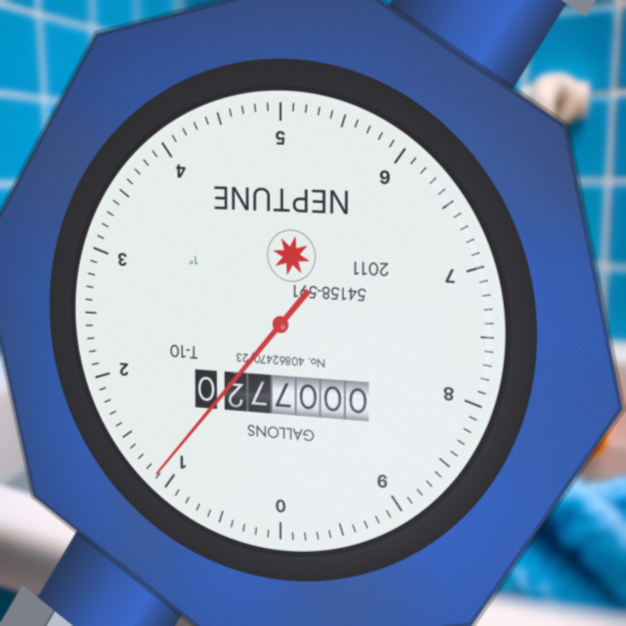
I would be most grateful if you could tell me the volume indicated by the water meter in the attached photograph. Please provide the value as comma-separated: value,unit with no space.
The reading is 7721.1,gal
